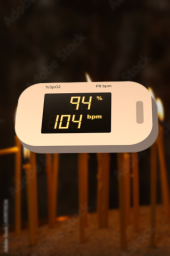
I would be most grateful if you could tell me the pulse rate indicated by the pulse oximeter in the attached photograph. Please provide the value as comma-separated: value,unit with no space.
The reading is 104,bpm
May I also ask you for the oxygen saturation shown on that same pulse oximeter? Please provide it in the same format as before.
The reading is 94,%
